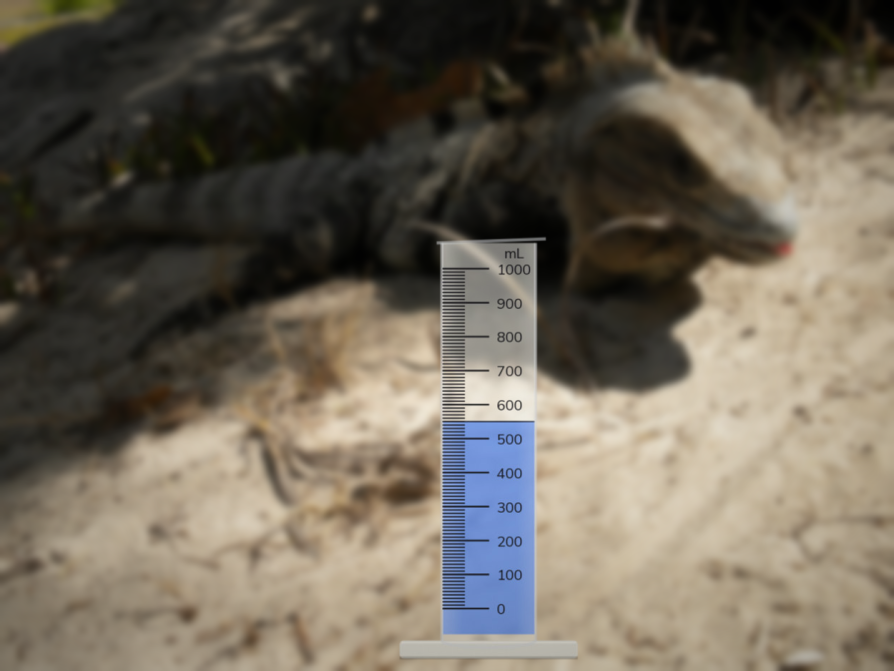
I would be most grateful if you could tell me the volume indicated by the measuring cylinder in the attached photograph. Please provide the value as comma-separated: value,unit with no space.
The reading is 550,mL
